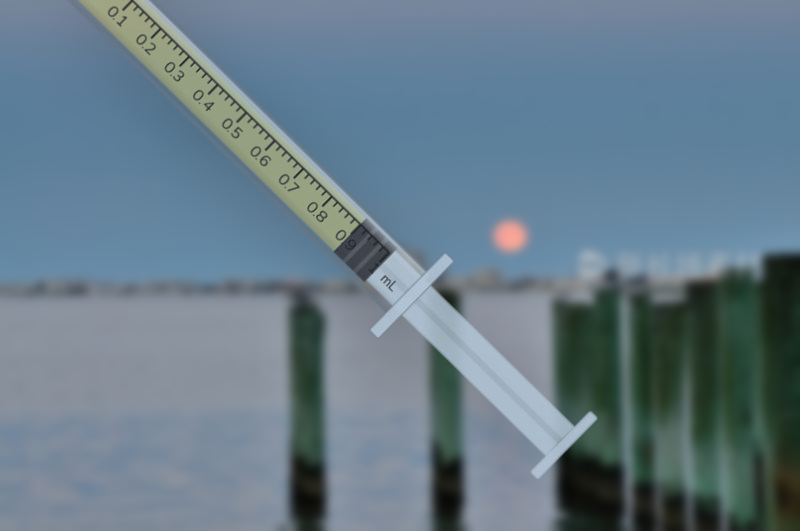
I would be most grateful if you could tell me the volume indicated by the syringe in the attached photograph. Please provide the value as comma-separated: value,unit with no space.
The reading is 0.9,mL
